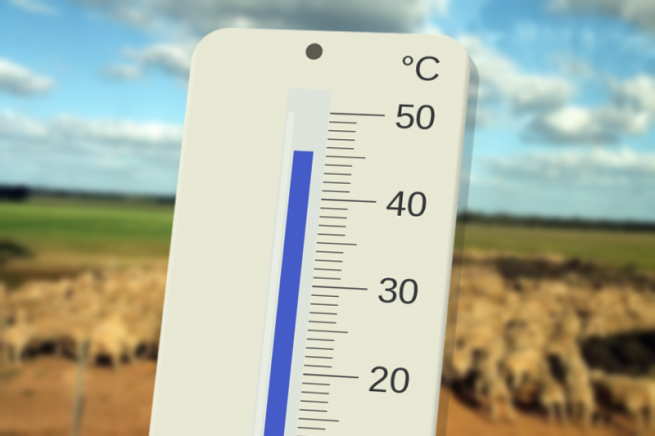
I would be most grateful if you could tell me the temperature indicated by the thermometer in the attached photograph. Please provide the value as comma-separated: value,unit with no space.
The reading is 45.5,°C
